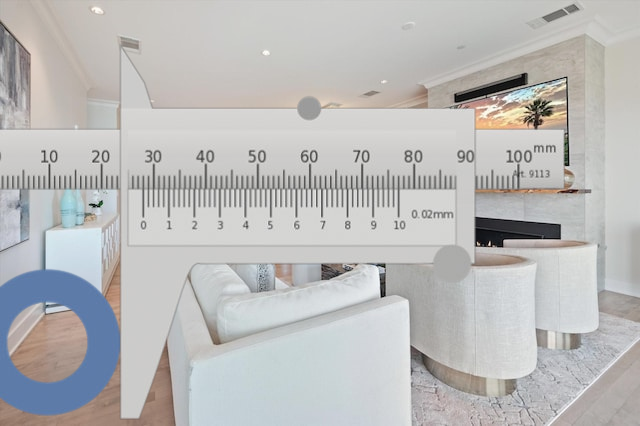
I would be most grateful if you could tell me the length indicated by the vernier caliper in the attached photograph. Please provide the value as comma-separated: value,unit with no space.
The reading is 28.0,mm
